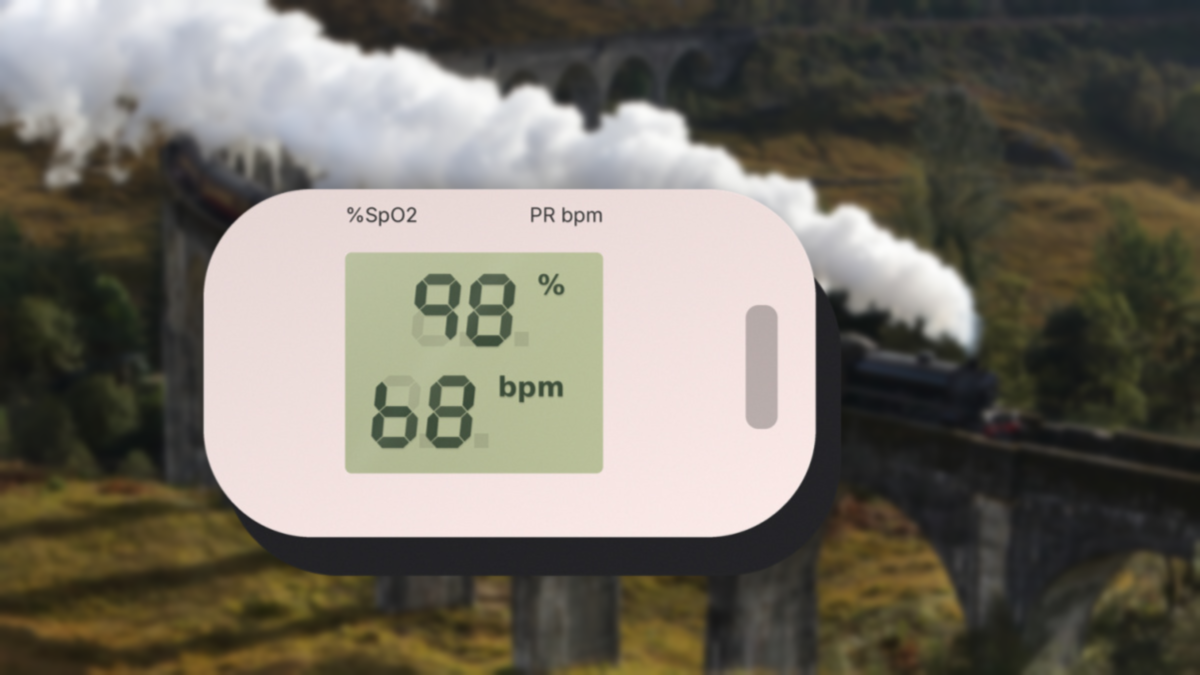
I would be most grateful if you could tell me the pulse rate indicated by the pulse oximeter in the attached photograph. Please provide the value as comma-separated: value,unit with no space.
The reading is 68,bpm
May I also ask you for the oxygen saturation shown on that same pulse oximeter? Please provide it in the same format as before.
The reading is 98,%
